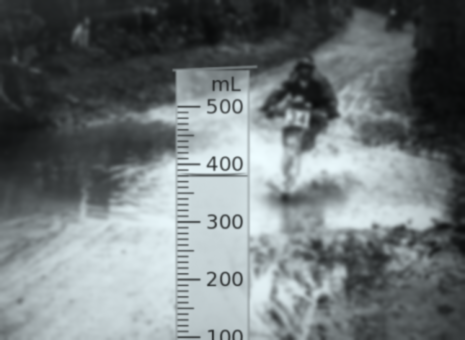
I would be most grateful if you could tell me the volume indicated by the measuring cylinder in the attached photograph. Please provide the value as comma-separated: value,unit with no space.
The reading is 380,mL
